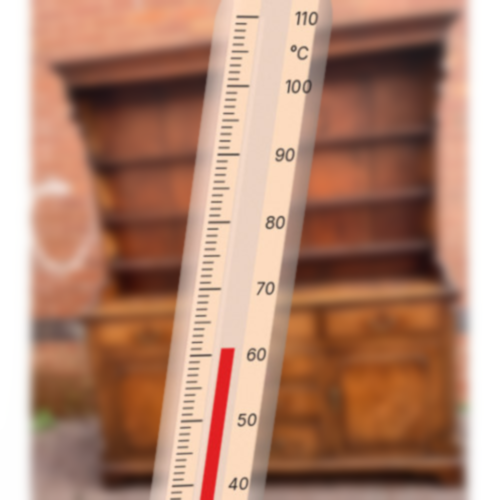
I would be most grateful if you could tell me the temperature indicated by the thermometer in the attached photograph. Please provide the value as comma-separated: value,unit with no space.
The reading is 61,°C
